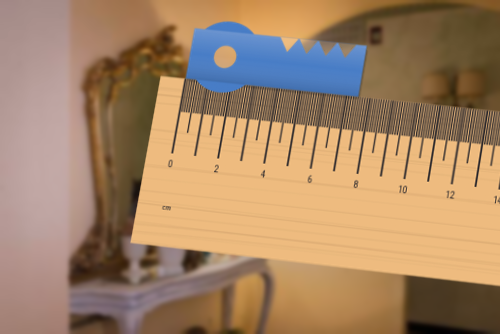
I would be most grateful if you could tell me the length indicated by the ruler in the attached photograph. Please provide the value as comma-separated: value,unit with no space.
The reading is 7.5,cm
